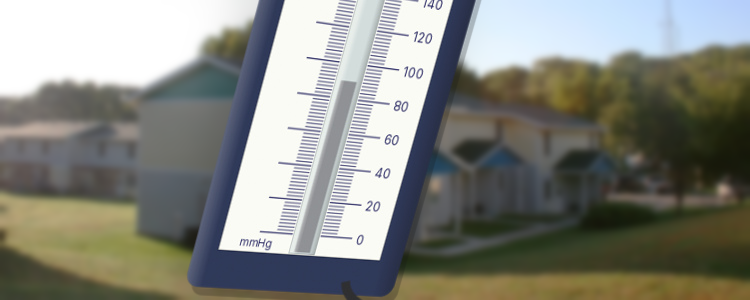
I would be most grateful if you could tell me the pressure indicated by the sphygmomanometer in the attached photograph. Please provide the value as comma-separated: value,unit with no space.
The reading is 90,mmHg
